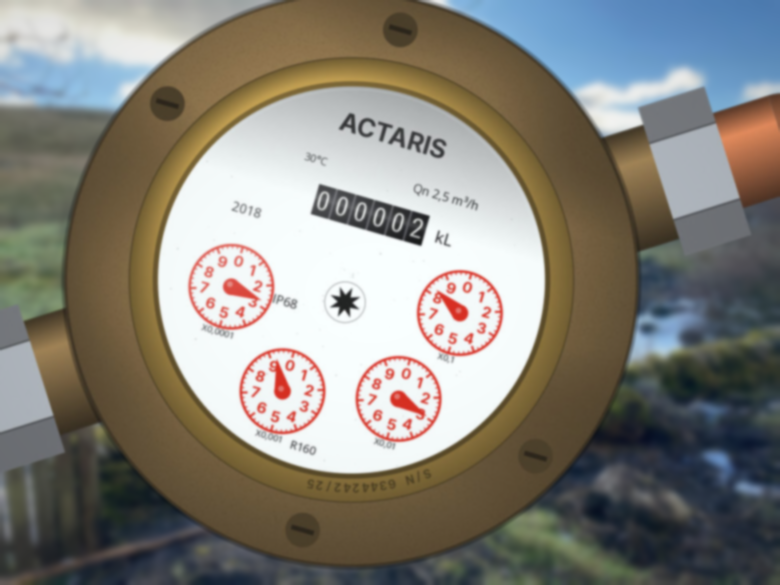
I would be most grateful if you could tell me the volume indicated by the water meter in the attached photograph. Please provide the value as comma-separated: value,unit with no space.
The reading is 2.8292,kL
